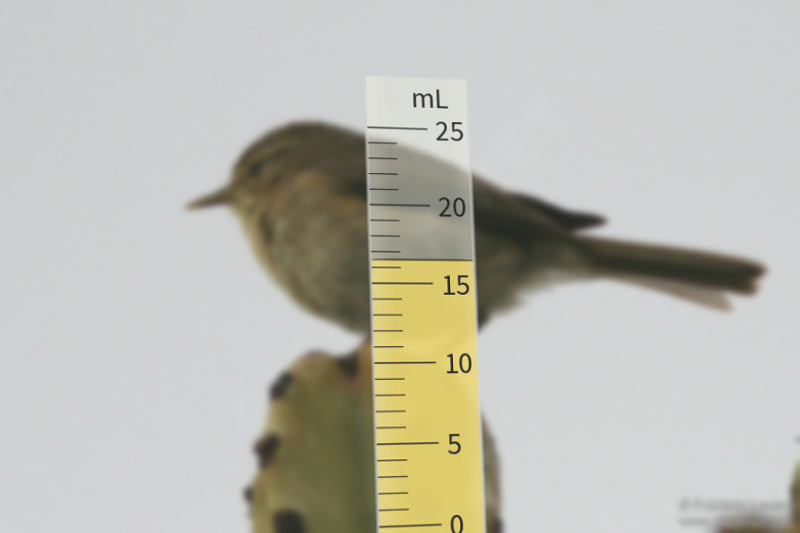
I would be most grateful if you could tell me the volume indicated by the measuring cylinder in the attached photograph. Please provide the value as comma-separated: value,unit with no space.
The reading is 16.5,mL
